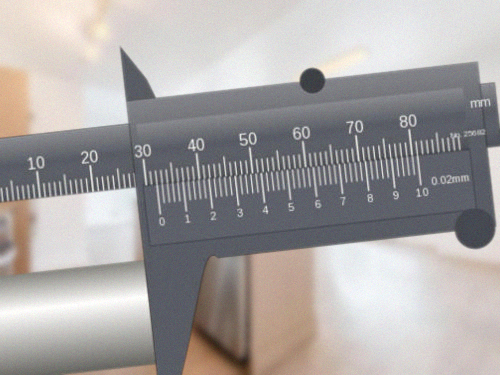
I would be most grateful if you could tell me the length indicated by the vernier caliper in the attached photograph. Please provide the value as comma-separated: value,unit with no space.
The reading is 32.0,mm
